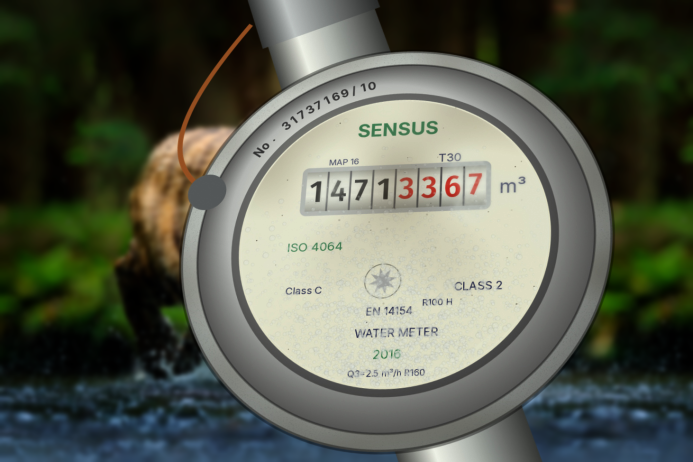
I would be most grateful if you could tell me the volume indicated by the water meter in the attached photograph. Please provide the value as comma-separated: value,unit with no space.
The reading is 1471.3367,m³
